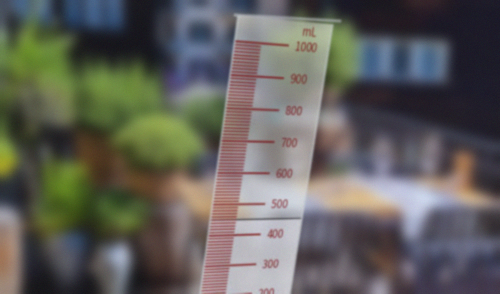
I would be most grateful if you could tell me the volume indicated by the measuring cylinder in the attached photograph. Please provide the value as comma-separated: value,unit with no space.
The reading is 450,mL
